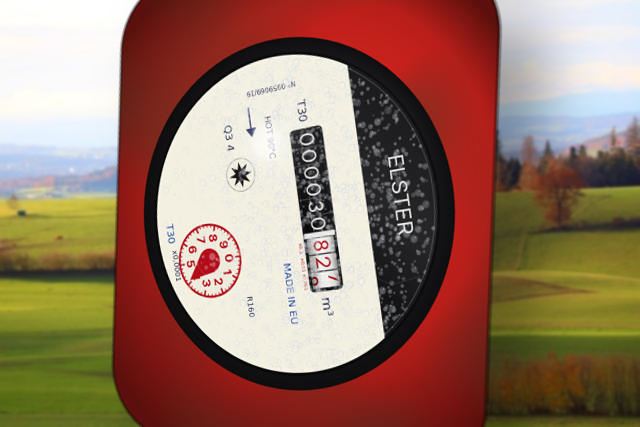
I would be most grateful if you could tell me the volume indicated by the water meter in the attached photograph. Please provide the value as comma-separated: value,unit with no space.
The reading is 30.8274,m³
